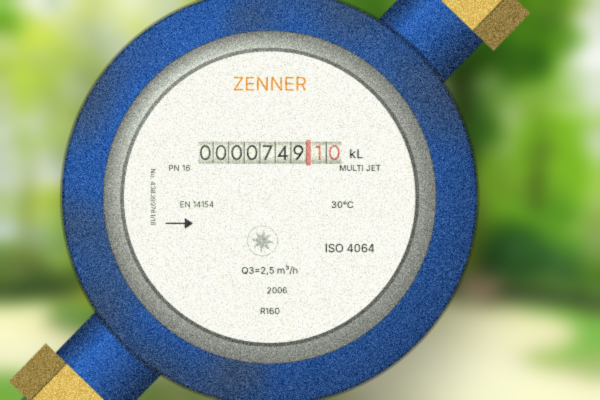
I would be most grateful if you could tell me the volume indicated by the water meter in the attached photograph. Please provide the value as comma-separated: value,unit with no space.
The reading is 749.10,kL
